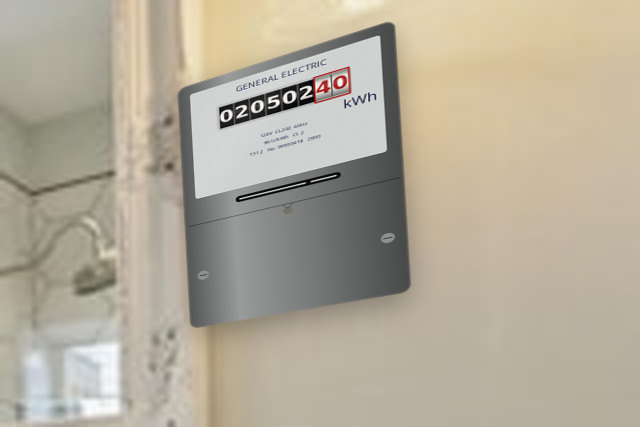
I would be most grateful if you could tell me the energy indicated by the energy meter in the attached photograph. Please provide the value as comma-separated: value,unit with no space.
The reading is 20502.40,kWh
